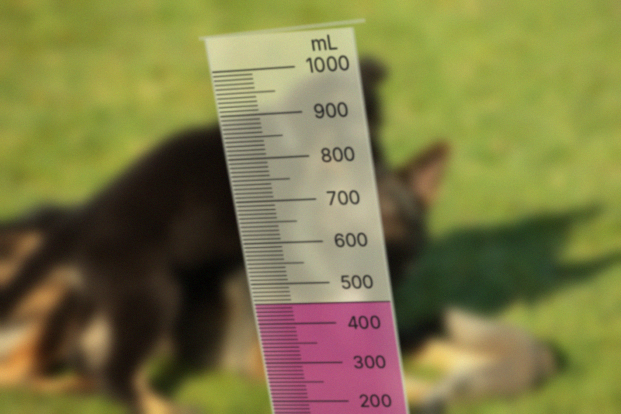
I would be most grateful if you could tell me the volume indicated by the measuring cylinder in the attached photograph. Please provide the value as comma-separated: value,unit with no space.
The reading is 450,mL
